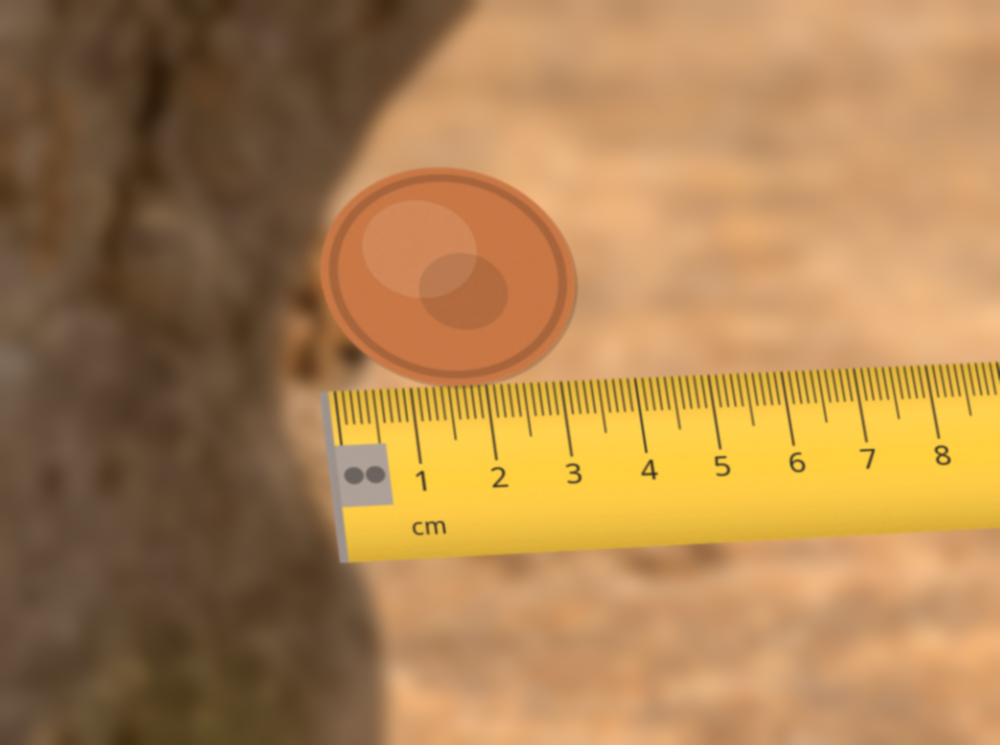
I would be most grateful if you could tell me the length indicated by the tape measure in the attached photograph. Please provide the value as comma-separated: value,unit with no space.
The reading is 3.4,cm
